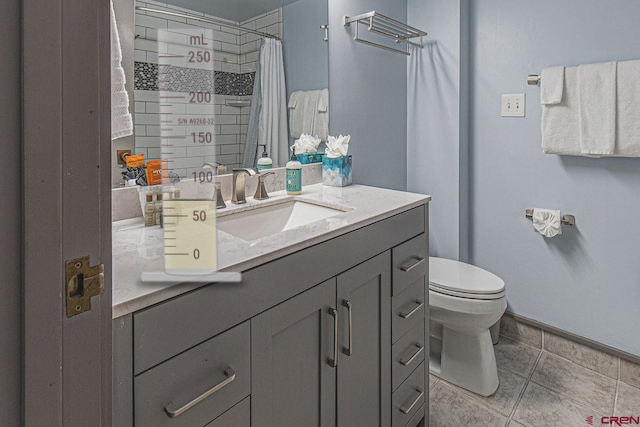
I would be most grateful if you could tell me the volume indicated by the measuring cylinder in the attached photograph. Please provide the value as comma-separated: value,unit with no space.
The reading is 70,mL
